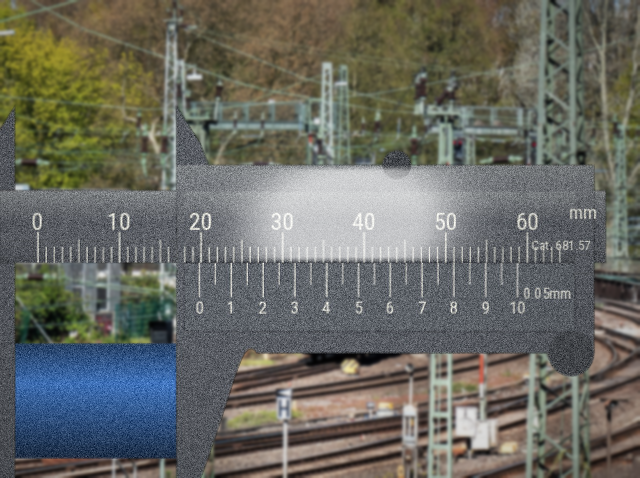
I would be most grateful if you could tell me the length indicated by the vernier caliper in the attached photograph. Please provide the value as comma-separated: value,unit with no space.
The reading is 19.8,mm
